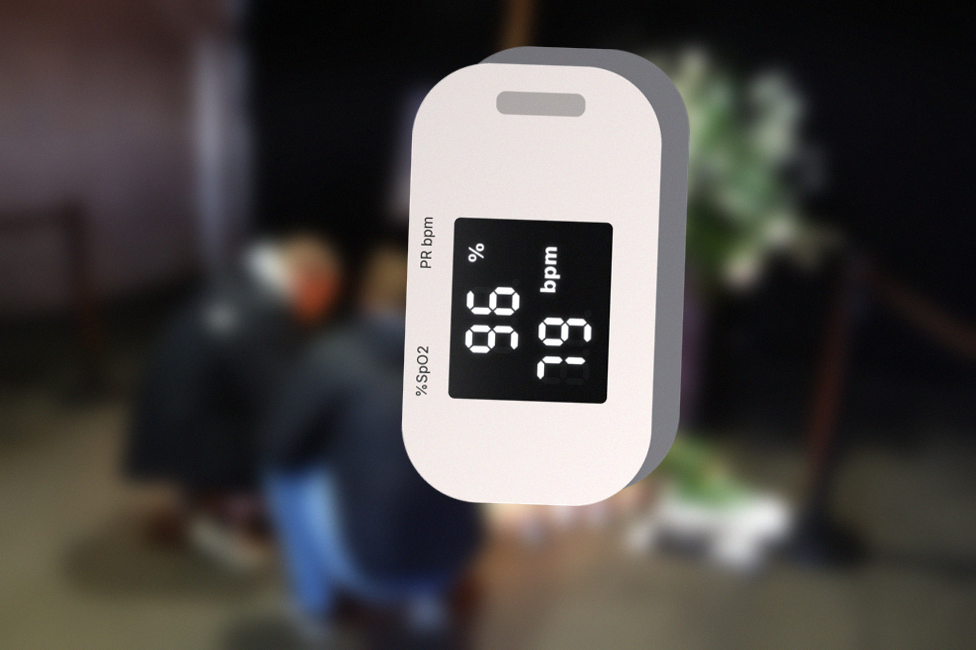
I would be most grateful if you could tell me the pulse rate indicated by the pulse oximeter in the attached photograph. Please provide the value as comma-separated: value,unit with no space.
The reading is 79,bpm
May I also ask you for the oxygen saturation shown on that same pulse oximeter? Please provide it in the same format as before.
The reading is 96,%
